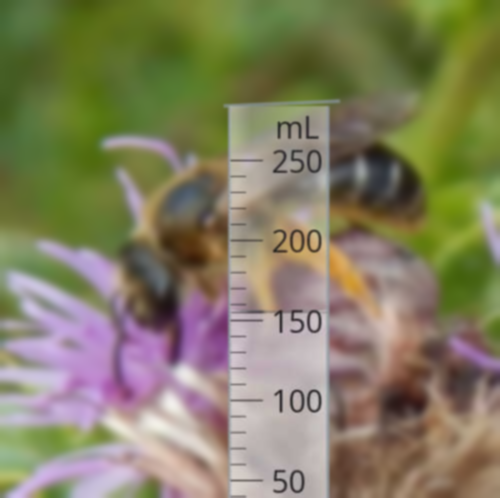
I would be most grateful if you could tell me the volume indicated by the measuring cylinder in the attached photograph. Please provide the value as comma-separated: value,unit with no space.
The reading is 155,mL
